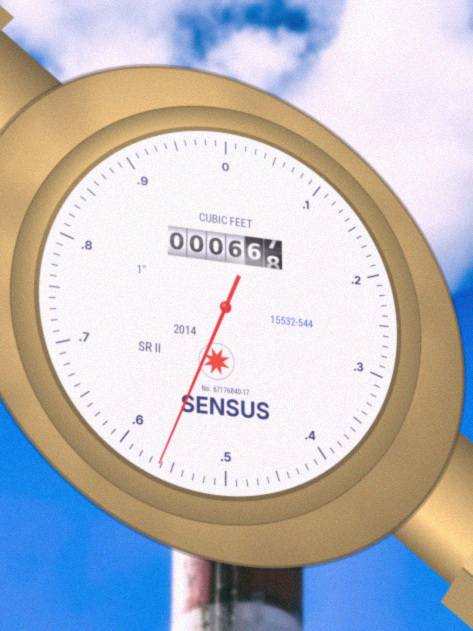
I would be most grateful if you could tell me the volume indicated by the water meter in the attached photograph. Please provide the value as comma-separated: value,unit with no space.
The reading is 667.56,ft³
